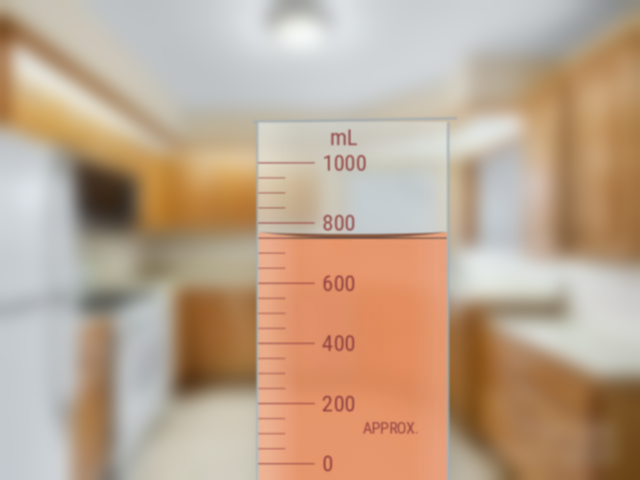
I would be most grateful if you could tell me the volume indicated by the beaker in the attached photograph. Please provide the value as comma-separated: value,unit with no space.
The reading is 750,mL
